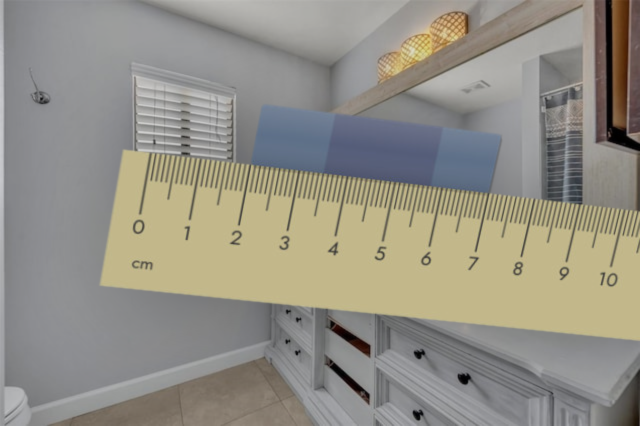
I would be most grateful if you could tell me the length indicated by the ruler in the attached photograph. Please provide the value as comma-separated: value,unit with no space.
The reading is 5,cm
